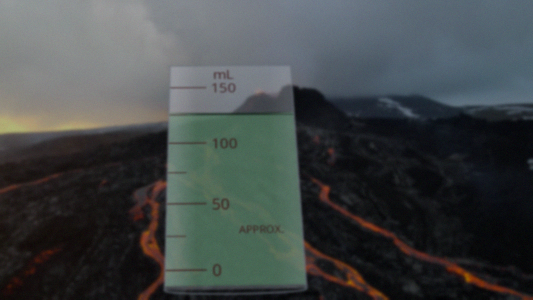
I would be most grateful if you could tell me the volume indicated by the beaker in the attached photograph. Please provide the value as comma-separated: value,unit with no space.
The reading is 125,mL
